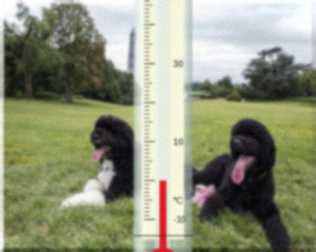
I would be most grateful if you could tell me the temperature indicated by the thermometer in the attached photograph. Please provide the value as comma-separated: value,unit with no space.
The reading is 0,°C
